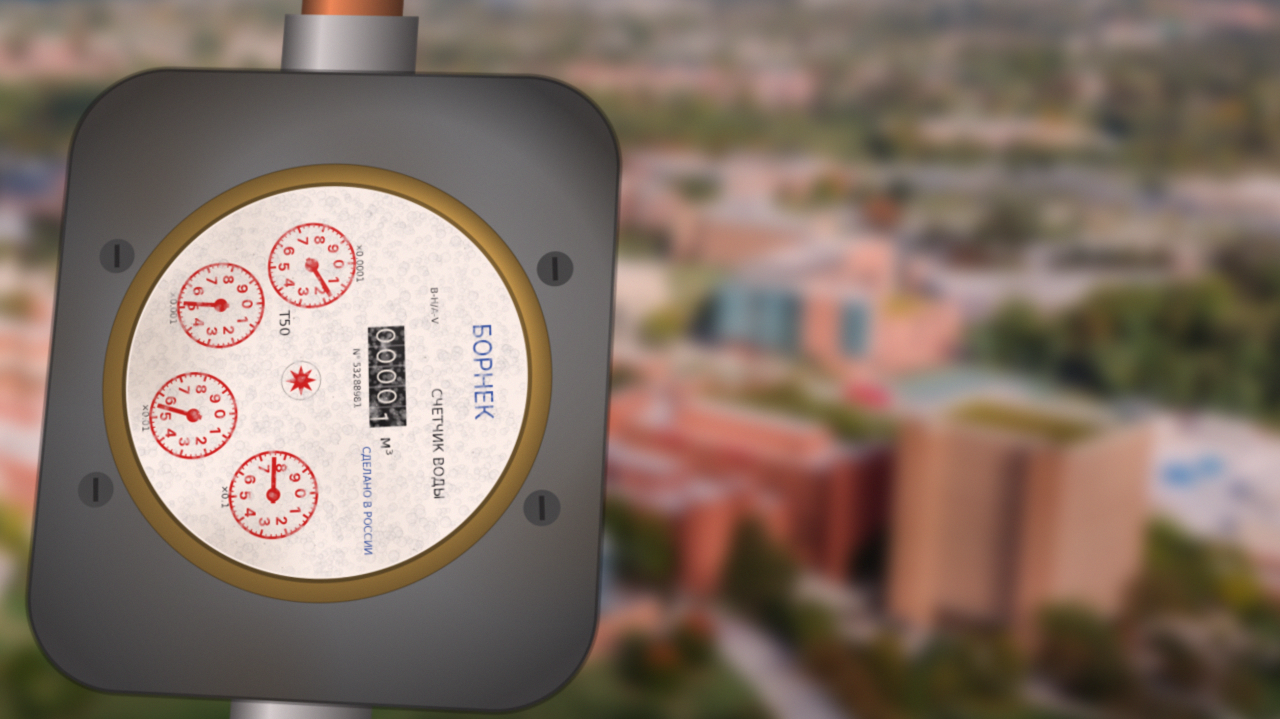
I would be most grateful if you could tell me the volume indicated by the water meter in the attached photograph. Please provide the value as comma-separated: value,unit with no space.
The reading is 0.7551,m³
